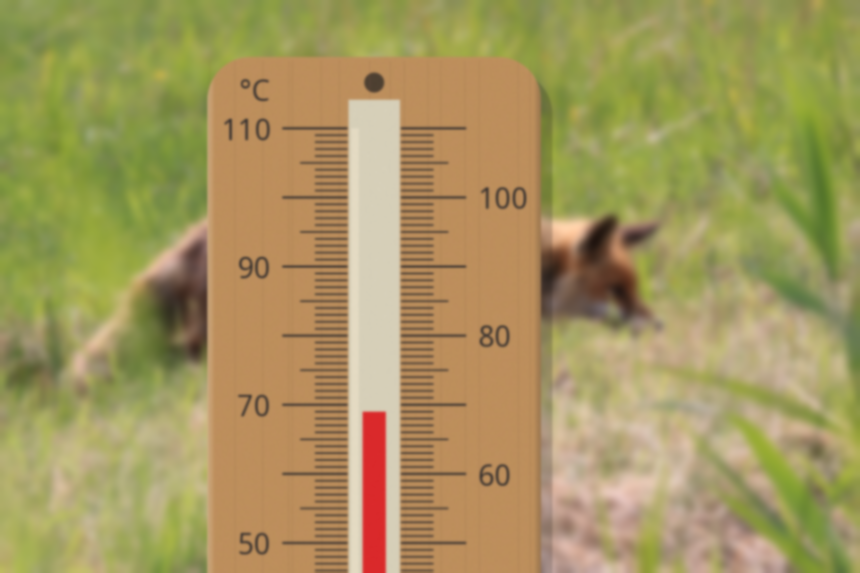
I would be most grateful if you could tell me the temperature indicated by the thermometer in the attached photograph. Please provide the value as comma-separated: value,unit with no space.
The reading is 69,°C
